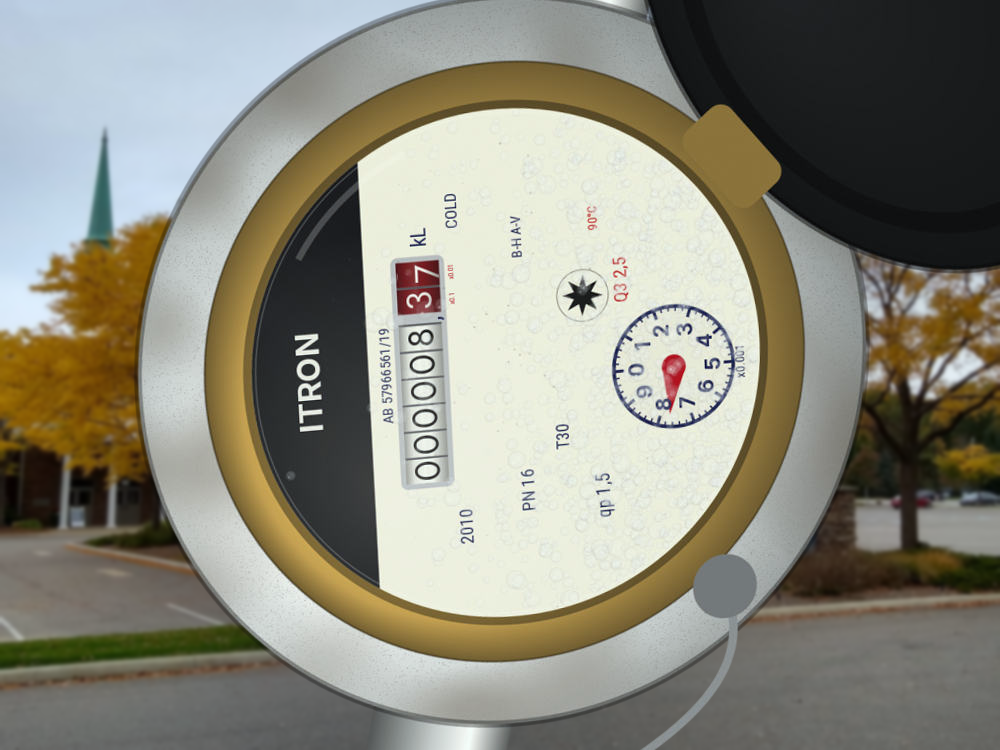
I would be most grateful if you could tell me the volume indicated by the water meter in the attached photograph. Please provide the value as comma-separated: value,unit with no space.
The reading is 8.367,kL
